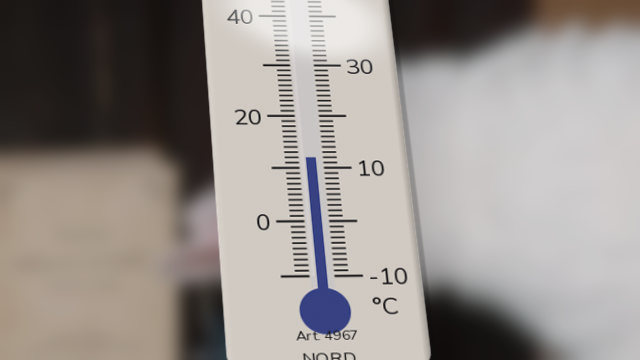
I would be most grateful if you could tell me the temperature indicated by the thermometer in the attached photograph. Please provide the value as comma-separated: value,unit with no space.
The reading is 12,°C
